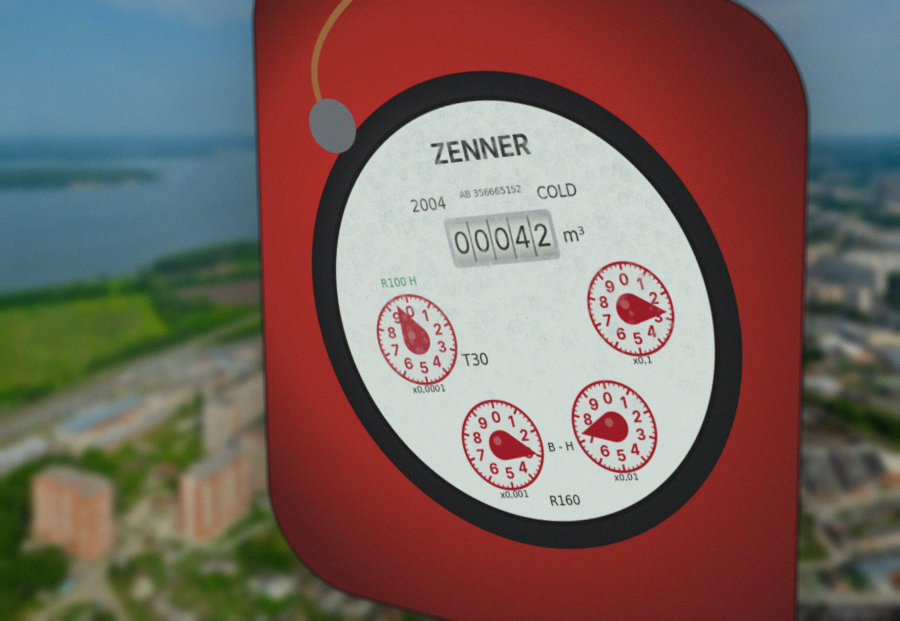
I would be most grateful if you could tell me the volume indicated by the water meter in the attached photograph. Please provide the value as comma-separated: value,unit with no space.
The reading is 42.2729,m³
